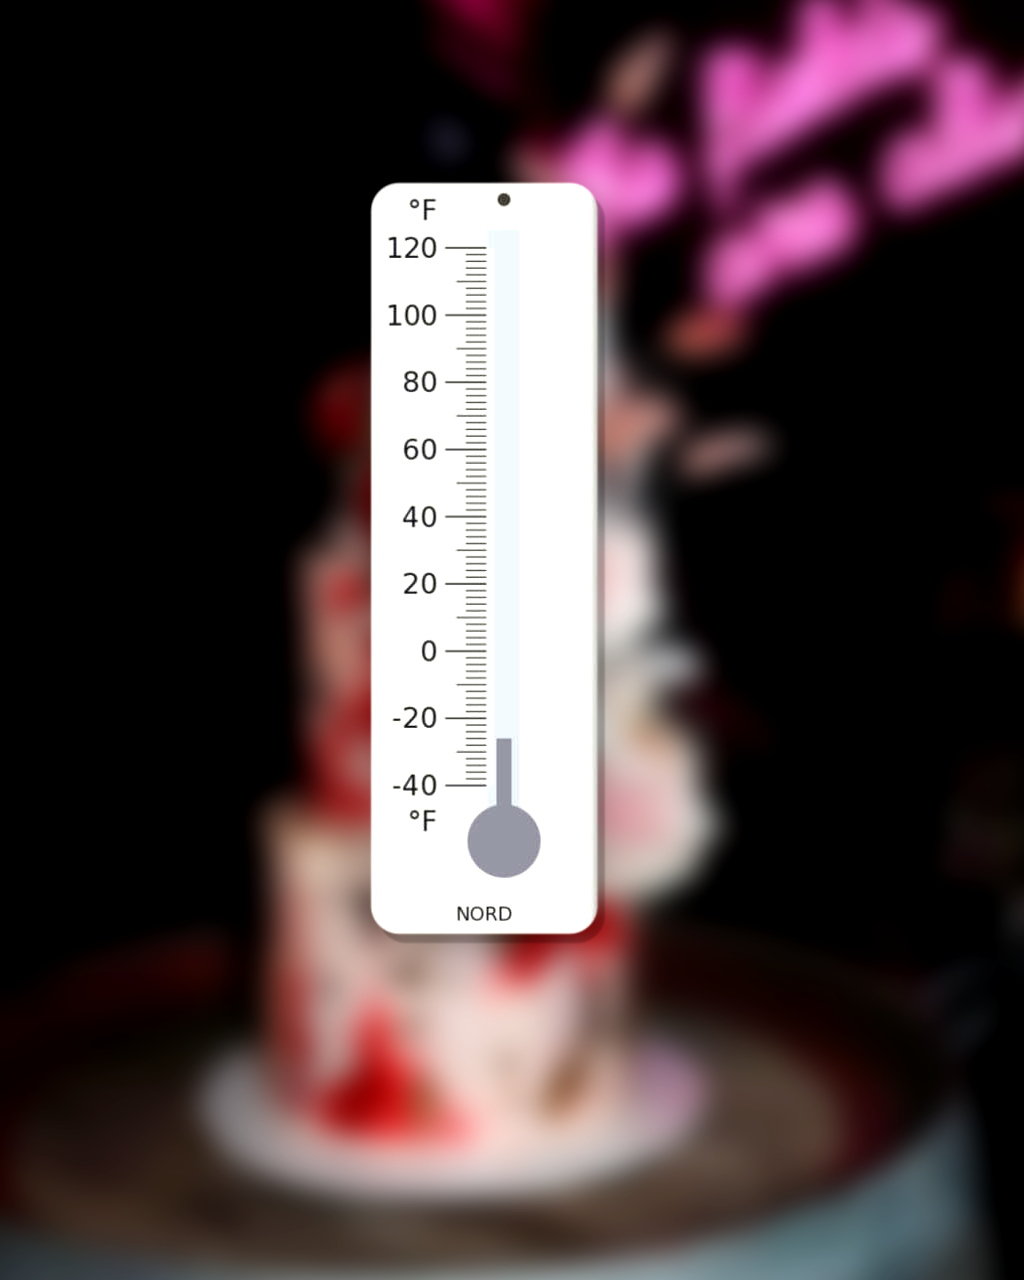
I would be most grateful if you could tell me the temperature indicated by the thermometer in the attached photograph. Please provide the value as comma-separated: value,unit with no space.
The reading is -26,°F
